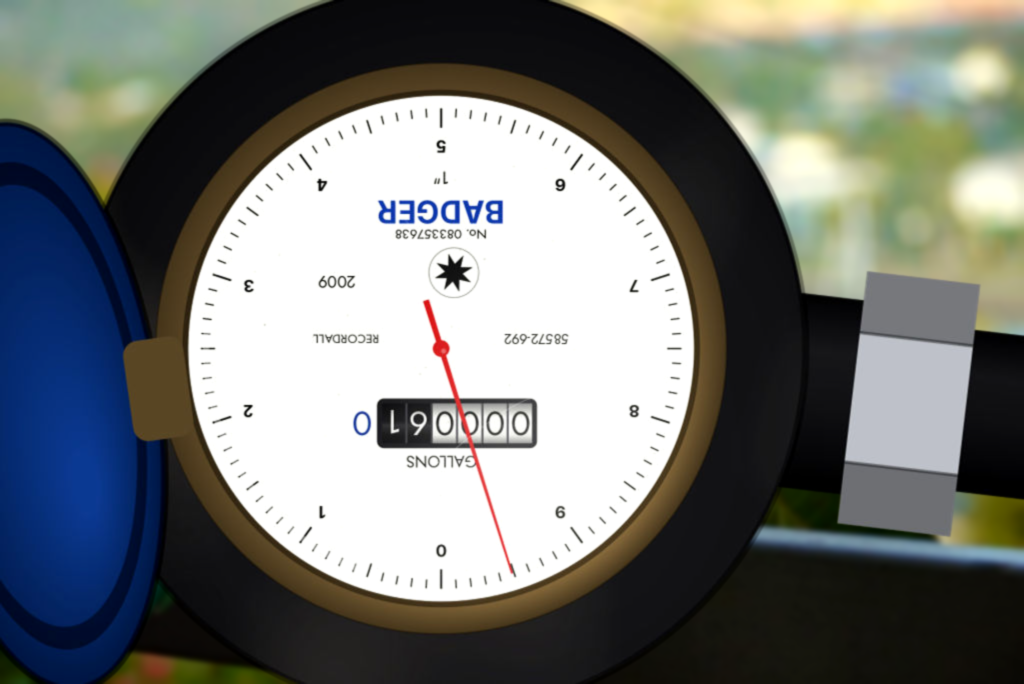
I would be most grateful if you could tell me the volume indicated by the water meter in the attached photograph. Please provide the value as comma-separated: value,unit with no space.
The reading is 609.5,gal
